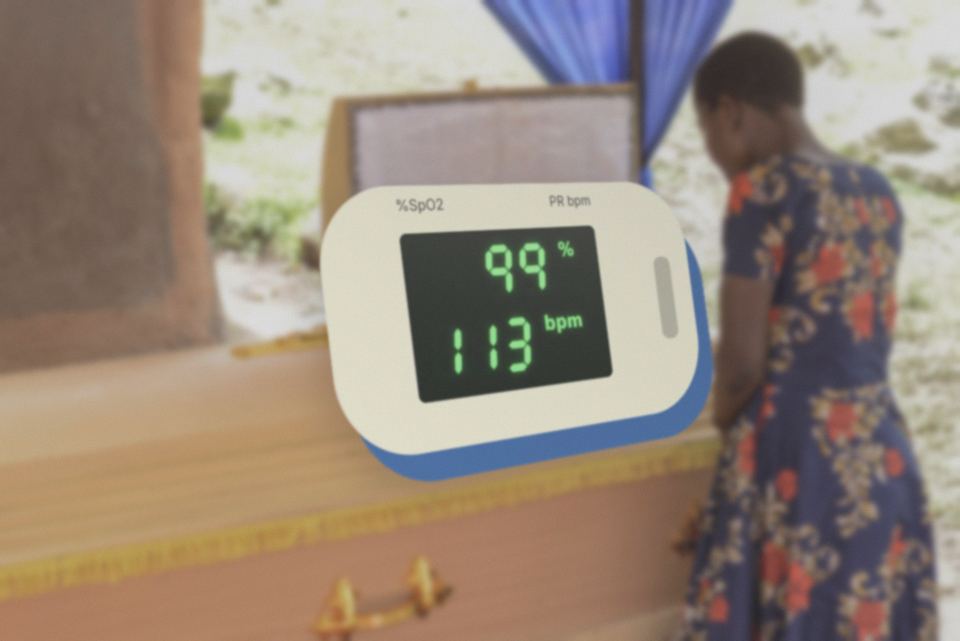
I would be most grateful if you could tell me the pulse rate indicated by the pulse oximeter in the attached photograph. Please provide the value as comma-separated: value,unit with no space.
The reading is 113,bpm
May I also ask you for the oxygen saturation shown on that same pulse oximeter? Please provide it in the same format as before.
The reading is 99,%
